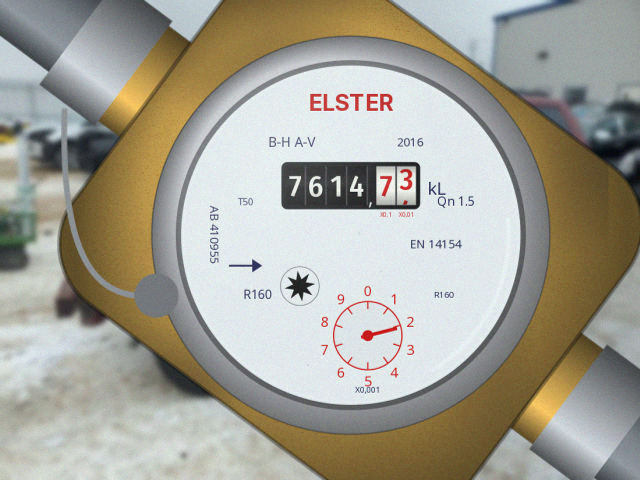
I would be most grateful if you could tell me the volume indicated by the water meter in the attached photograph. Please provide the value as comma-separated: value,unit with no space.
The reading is 7614.732,kL
